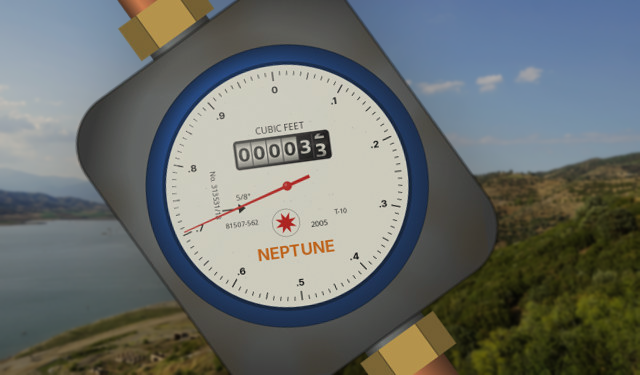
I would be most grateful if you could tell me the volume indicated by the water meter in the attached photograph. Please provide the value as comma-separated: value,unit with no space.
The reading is 32.70,ft³
